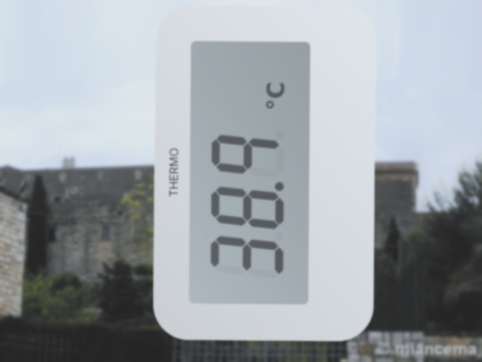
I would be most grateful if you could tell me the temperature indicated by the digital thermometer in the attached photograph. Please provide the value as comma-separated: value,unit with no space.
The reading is 38.9,°C
